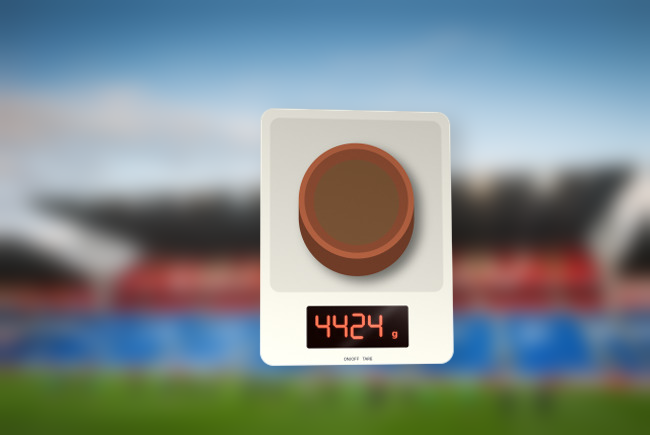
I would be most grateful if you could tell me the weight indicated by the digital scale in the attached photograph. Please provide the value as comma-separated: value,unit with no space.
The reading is 4424,g
